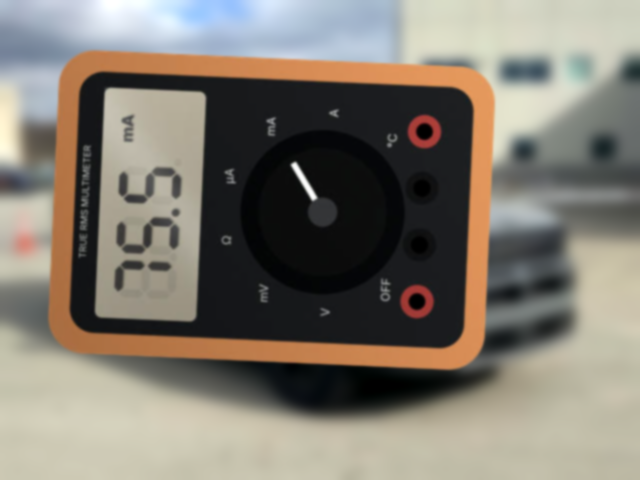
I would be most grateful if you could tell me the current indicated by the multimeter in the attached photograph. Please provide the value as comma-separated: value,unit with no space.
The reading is 75.5,mA
